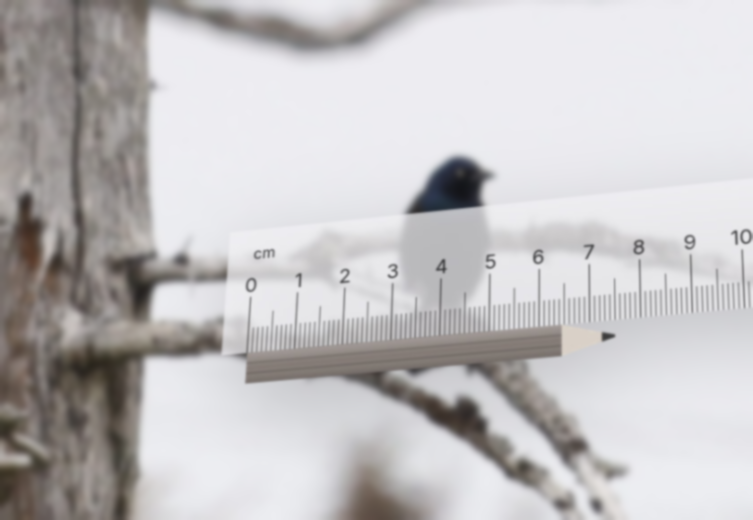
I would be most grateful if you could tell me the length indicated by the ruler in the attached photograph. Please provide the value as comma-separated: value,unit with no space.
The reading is 7.5,cm
